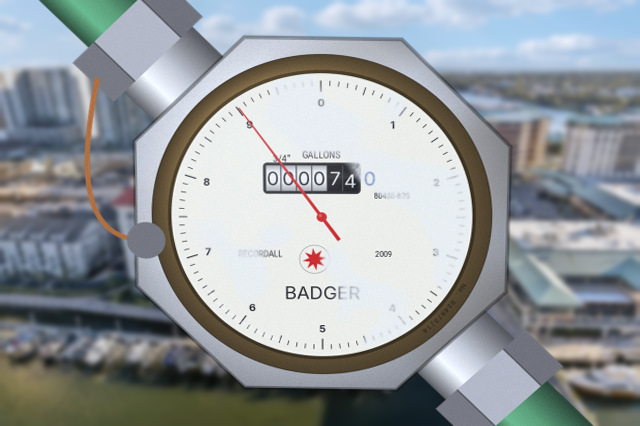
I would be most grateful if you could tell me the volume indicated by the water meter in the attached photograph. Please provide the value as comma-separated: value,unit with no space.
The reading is 739.0,gal
